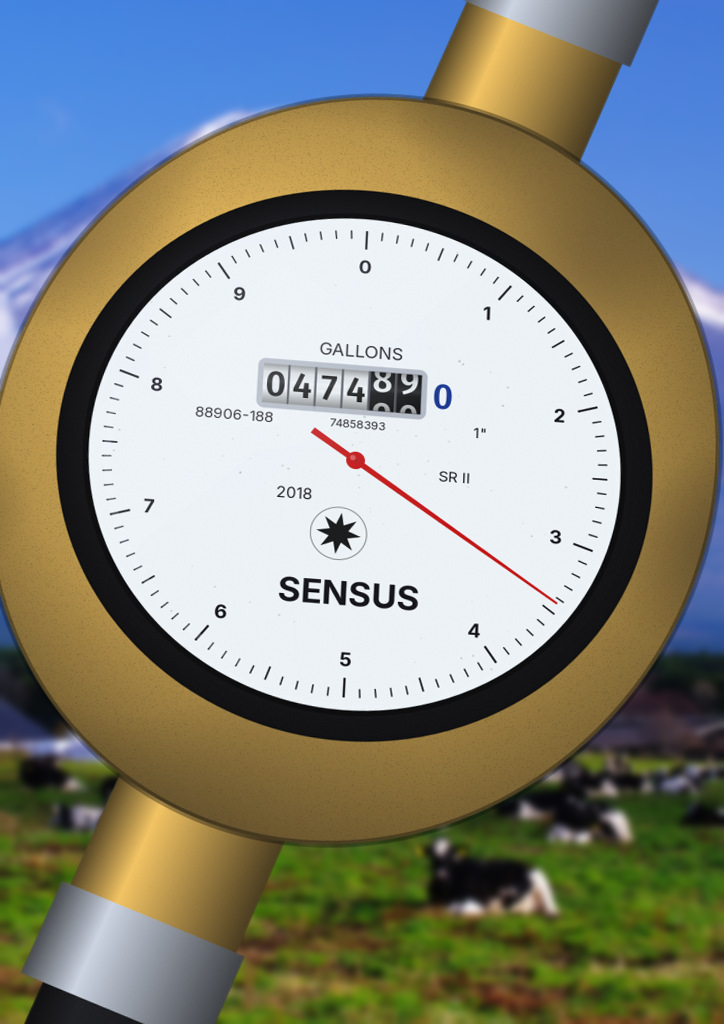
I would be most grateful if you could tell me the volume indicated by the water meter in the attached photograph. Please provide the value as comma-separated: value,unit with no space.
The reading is 474893.4,gal
